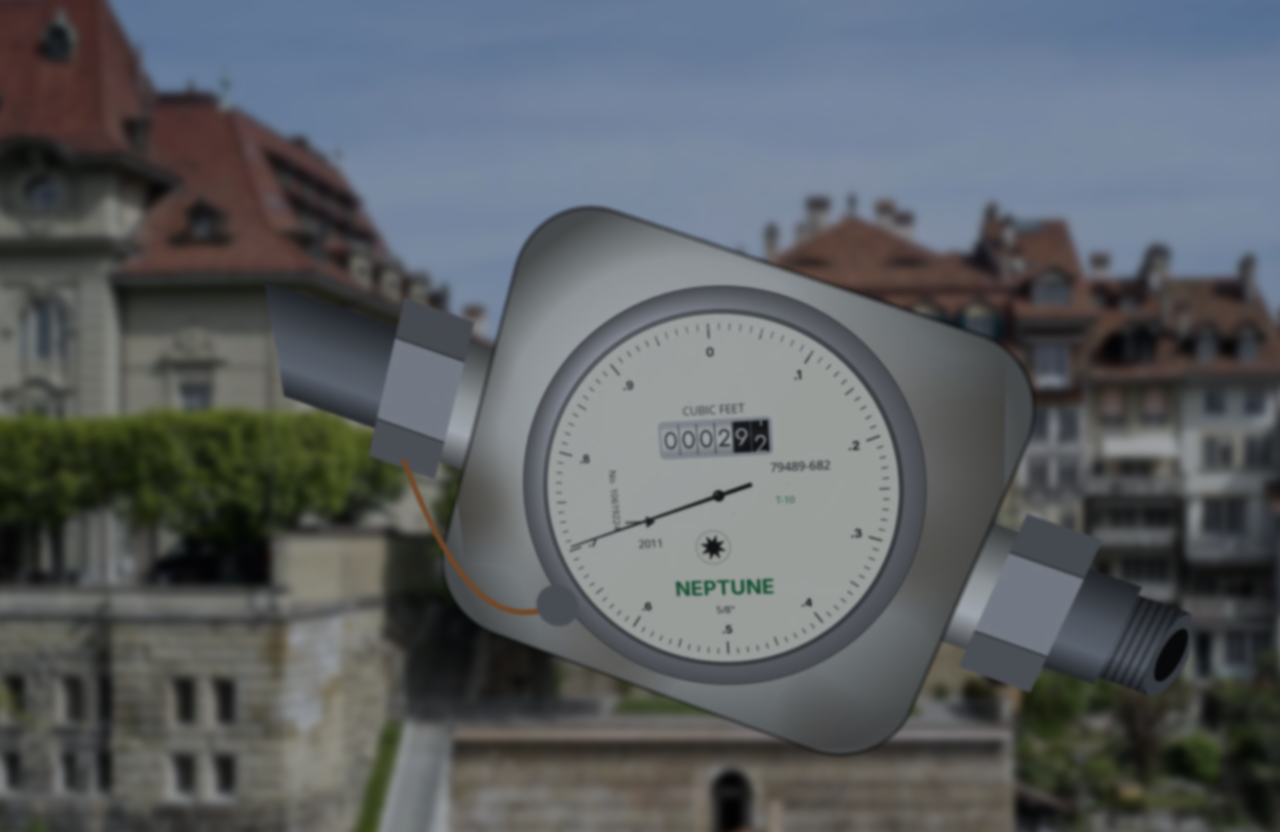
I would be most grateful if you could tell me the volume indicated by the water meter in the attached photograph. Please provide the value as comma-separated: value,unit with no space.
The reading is 291.70,ft³
